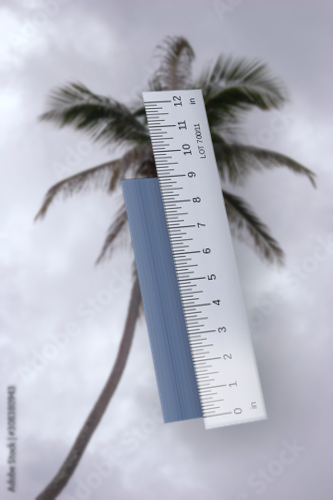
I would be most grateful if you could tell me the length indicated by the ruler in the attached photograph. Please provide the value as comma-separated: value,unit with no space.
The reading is 9,in
